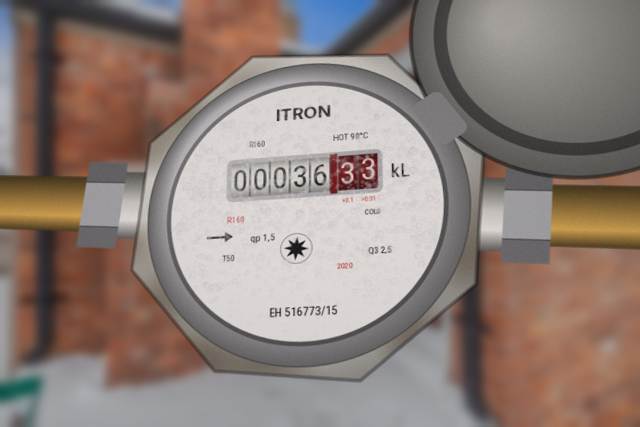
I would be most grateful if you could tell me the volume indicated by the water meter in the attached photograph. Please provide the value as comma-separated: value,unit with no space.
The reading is 36.33,kL
